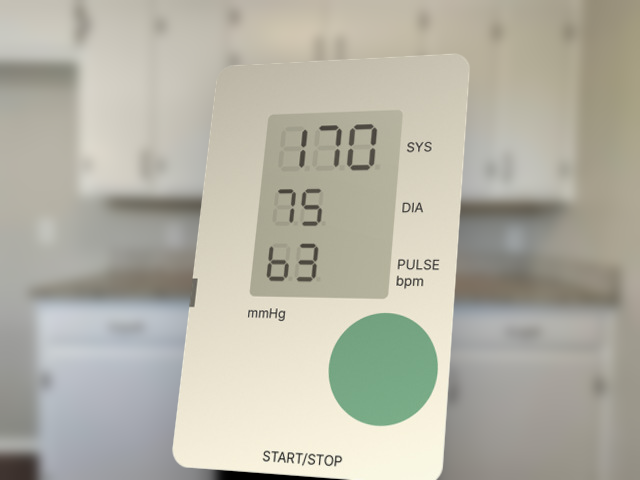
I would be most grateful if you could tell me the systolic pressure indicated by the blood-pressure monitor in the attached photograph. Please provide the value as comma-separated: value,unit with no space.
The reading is 170,mmHg
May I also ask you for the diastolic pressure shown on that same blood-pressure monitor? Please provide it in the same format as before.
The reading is 75,mmHg
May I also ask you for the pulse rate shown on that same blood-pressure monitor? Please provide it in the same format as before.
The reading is 63,bpm
